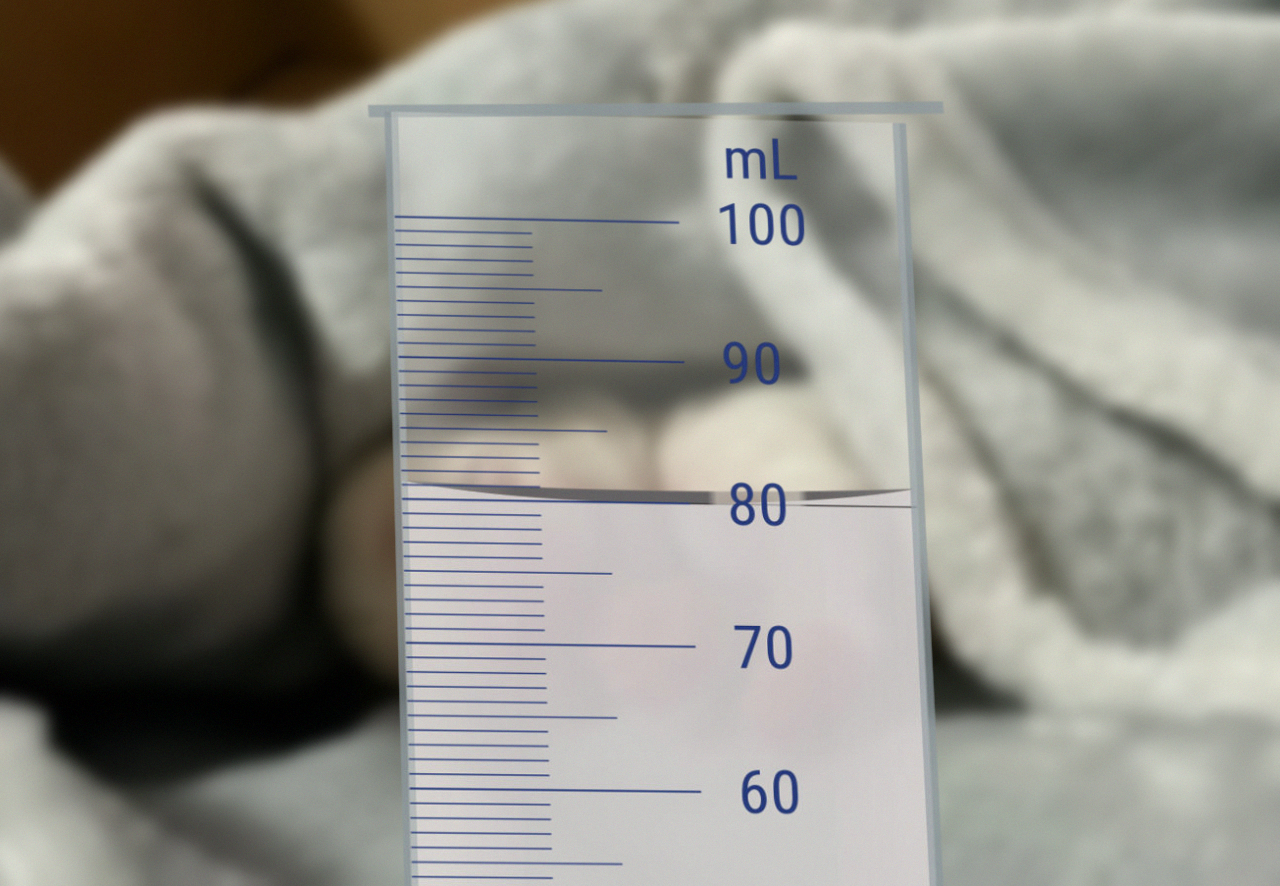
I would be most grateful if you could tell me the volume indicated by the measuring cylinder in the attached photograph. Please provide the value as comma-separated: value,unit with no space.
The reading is 80,mL
